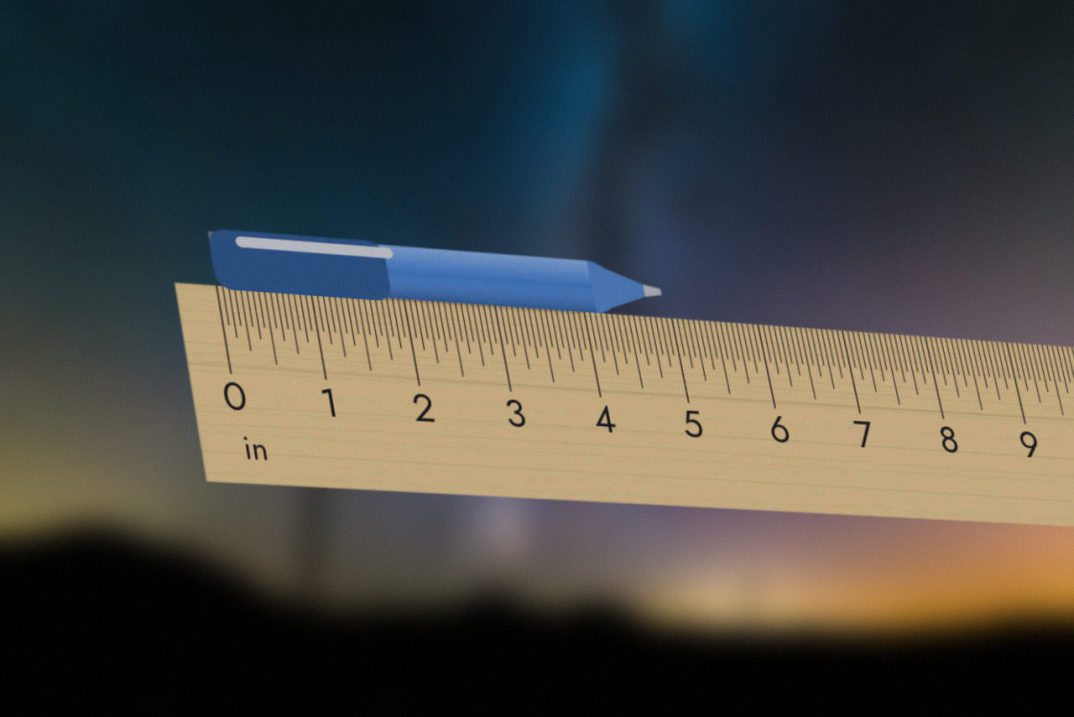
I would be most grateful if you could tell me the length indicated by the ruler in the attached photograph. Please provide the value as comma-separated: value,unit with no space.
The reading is 4.9375,in
